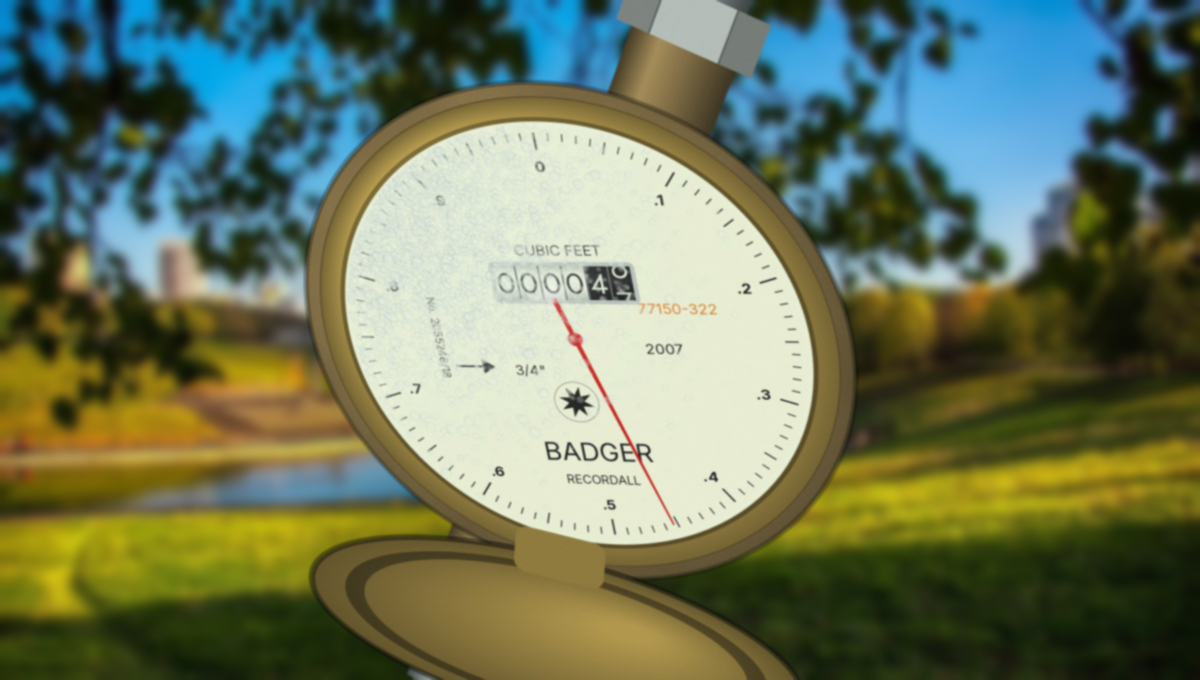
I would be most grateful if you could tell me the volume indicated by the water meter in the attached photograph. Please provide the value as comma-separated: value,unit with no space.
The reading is 46.45,ft³
